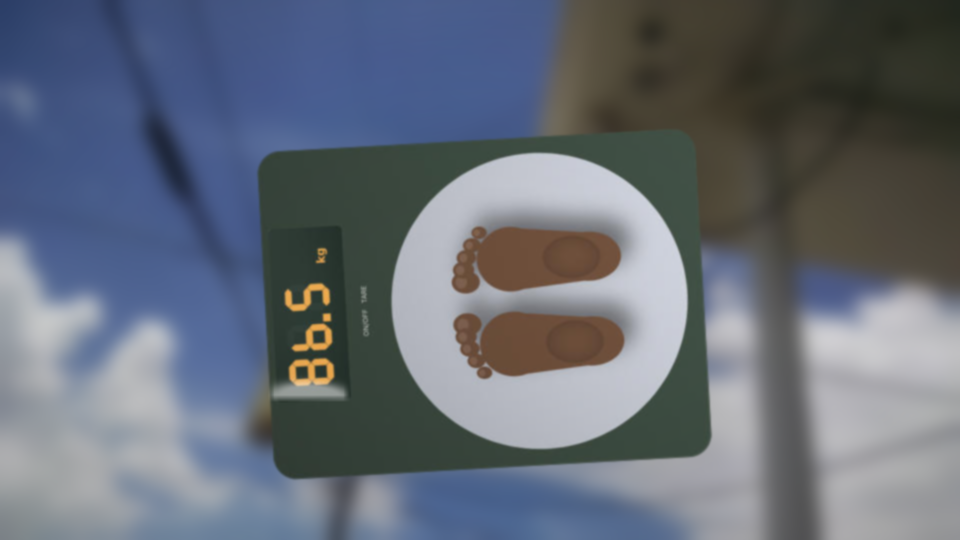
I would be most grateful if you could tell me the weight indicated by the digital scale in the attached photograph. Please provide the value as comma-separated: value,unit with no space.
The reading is 86.5,kg
